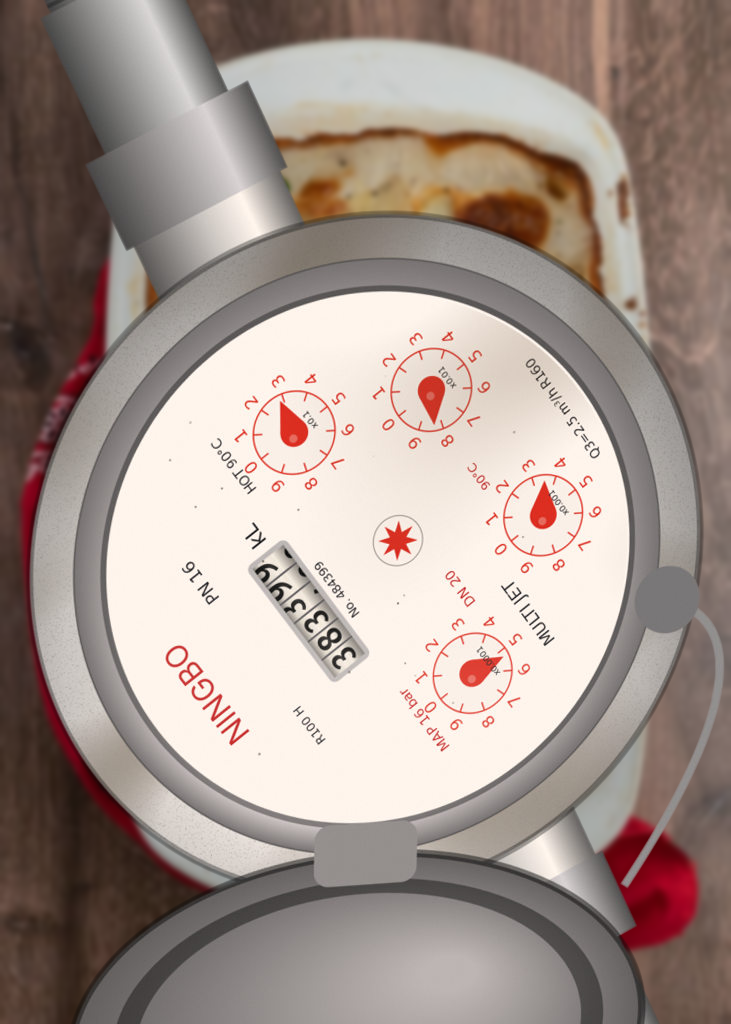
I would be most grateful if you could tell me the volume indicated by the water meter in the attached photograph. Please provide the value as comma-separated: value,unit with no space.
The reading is 383399.2835,kL
